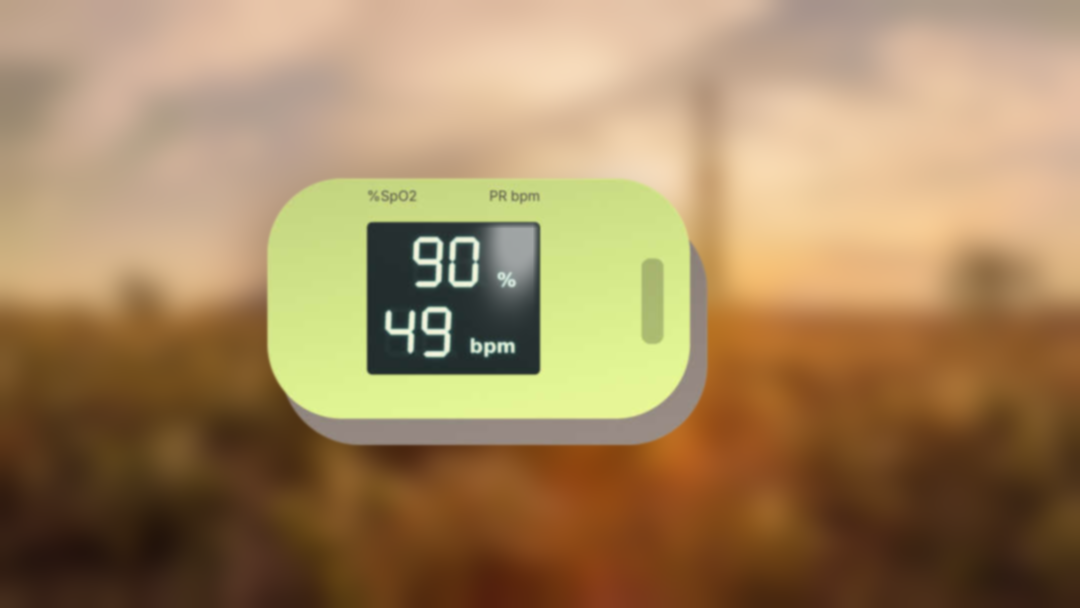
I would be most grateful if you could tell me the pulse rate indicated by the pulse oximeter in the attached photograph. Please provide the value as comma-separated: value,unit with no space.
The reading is 49,bpm
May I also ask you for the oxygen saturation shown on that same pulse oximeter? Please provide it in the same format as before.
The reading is 90,%
